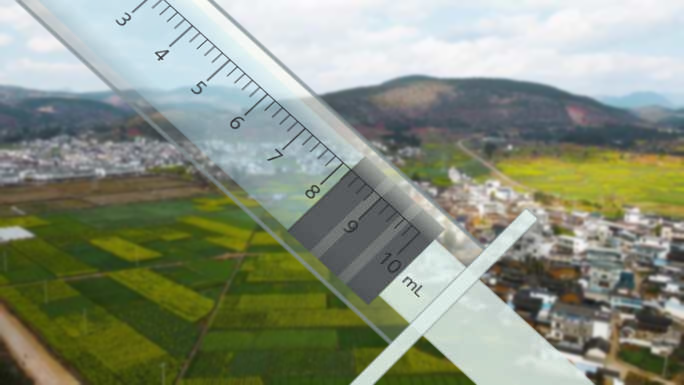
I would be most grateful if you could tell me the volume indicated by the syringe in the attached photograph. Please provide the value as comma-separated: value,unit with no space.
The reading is 8.2,mL
